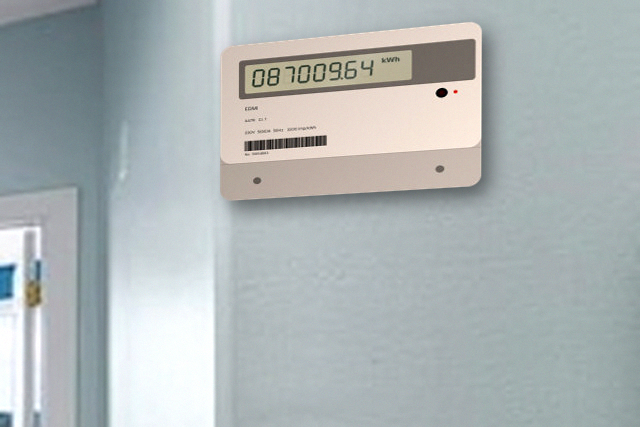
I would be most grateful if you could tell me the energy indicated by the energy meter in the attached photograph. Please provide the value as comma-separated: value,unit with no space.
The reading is 87009.64,kWh
